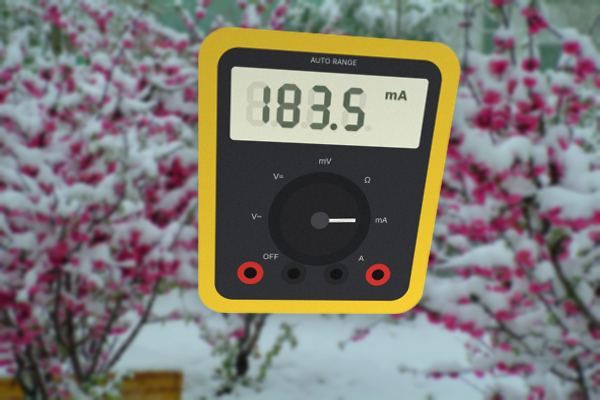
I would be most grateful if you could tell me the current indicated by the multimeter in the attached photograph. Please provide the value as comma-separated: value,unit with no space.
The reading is 183.5,mA
